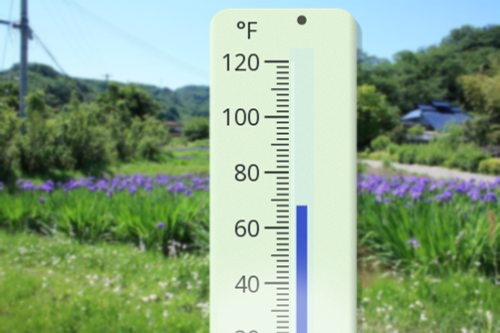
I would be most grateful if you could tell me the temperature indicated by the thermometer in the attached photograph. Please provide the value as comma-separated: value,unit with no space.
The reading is 68,°F
